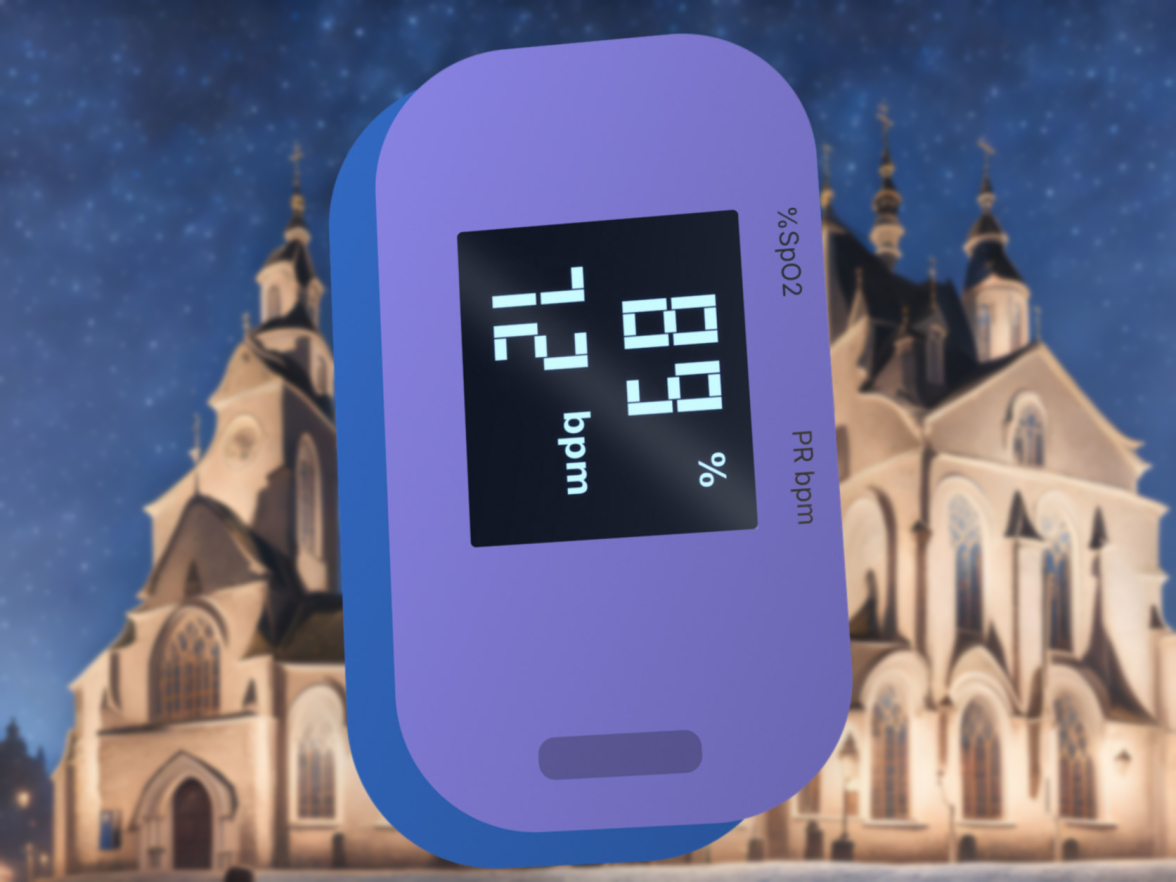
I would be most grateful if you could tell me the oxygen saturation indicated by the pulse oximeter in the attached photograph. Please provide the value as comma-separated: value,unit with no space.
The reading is 89,%
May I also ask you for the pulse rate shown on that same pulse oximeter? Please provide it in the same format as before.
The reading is 72,bpm
